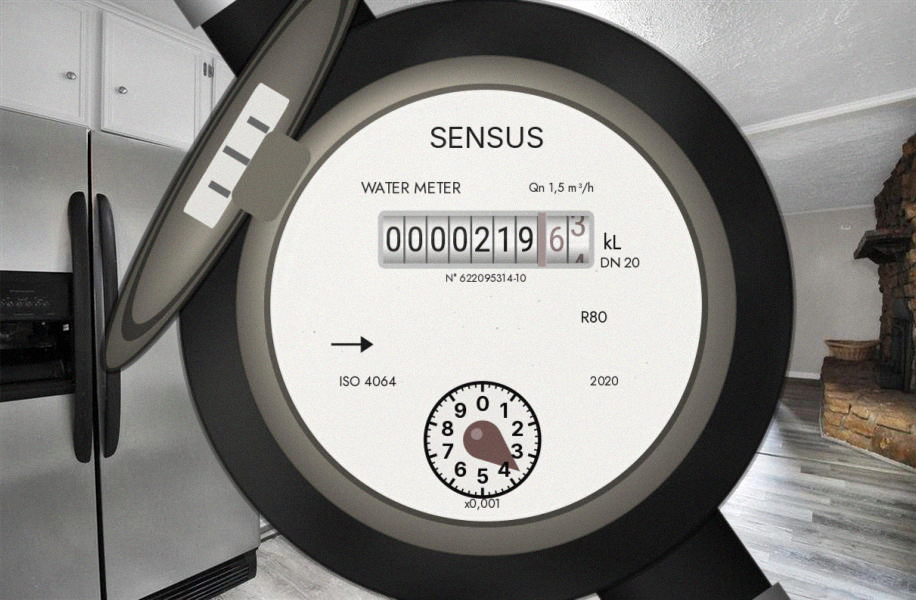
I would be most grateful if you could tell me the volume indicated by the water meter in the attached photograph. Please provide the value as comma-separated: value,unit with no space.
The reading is 219.633,kL
